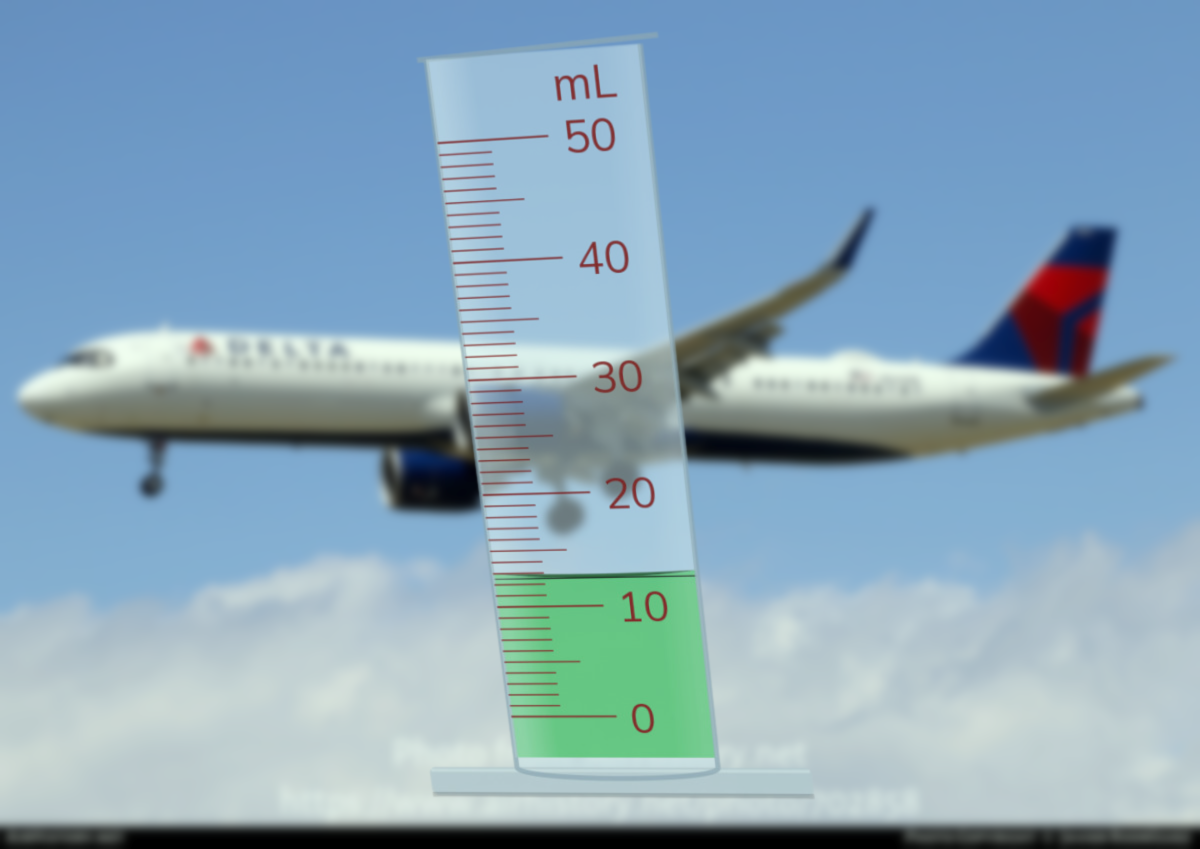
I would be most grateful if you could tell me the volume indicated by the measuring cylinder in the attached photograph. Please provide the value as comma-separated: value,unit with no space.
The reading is 12.5,mL
